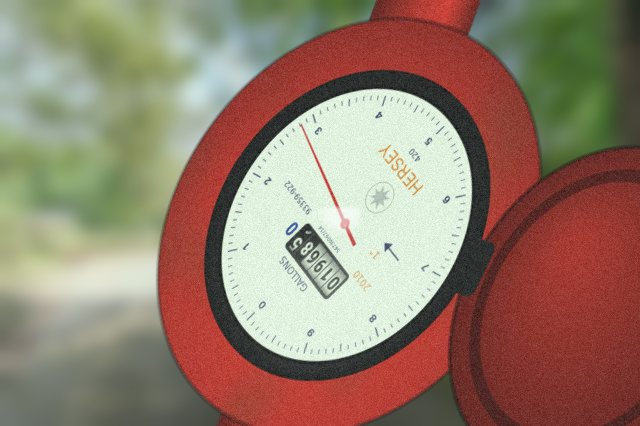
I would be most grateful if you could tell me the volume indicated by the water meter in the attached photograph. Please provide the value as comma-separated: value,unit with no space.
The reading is 196852.8,gal
